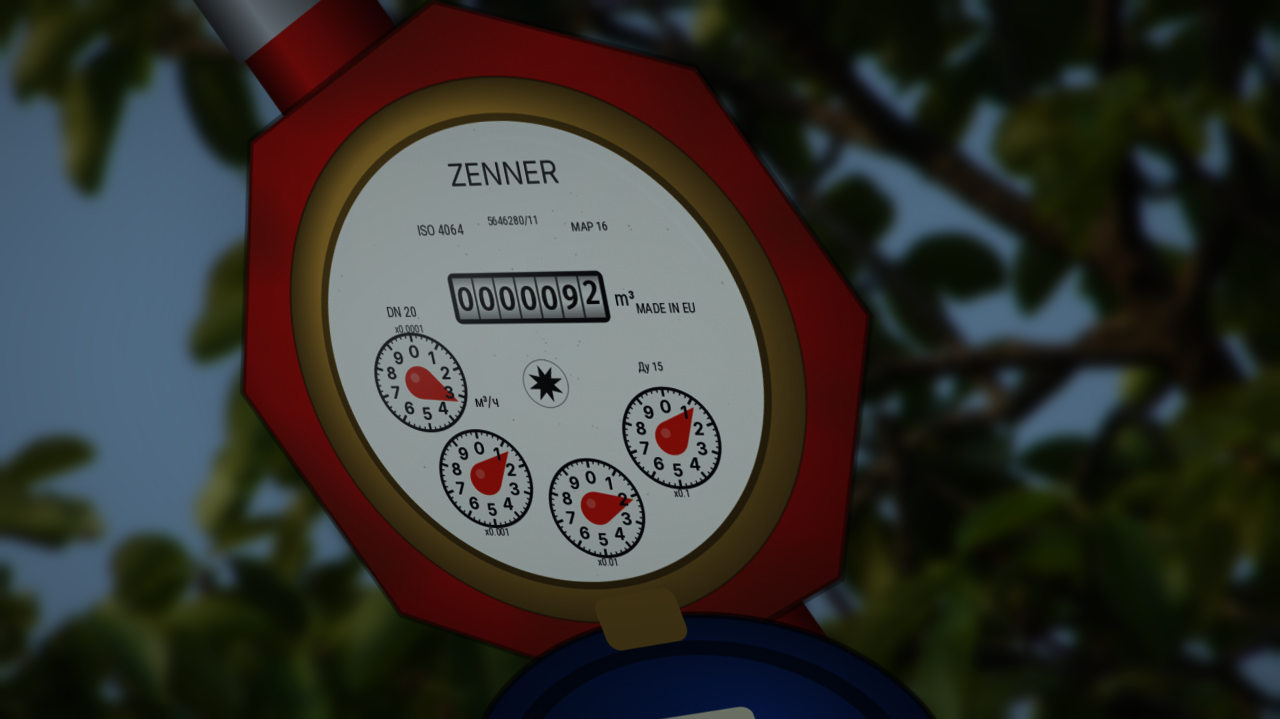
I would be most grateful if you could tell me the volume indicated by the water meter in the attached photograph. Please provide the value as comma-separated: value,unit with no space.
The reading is 92.1213,m³
